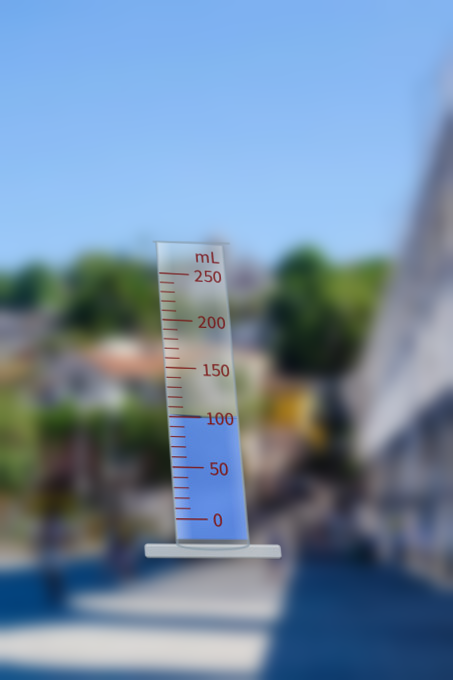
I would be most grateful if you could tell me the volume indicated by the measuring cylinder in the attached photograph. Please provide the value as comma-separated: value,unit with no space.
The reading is 100,mL
